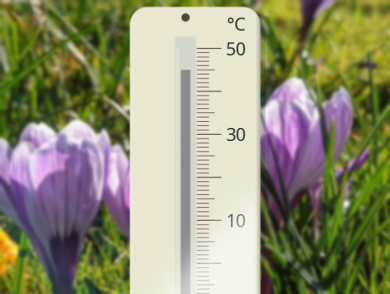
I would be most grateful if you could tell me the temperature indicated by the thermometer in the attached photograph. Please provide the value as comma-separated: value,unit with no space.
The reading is 45,°C
